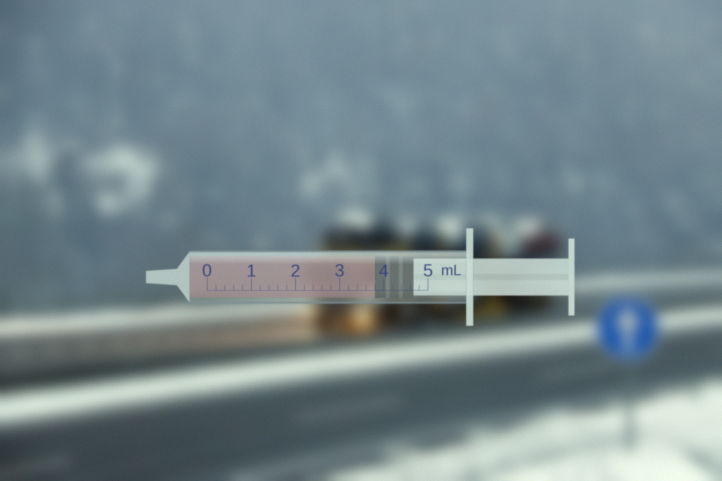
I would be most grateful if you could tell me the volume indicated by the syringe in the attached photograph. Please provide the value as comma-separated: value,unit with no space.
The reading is 3.8,mL
